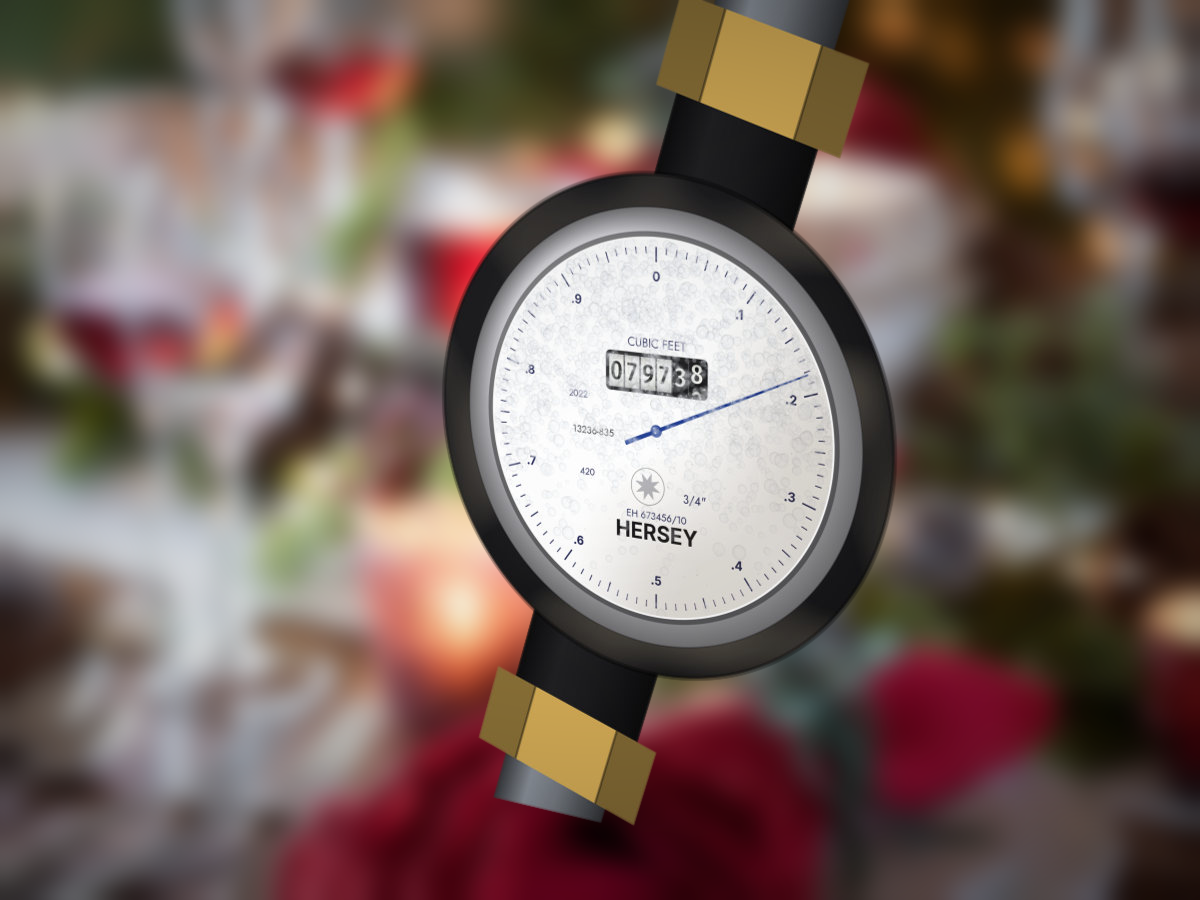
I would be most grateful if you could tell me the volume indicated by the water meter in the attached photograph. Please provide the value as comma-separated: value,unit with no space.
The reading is 79738.18,ft³
